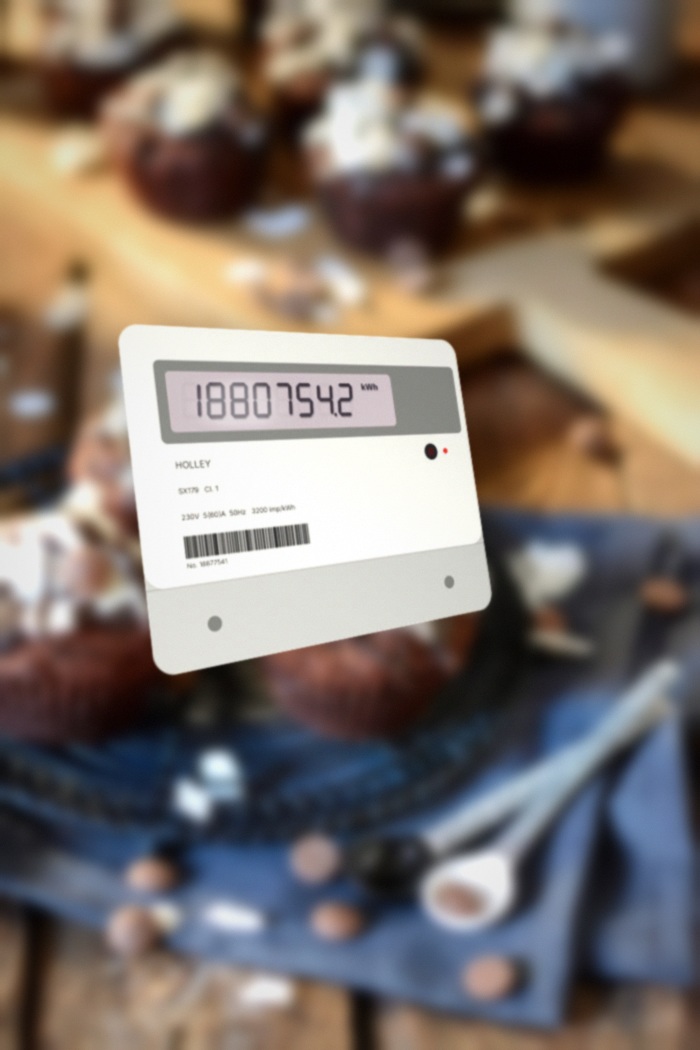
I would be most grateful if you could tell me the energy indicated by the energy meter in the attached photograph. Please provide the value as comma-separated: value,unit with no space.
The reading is 1880754.2,kWh
